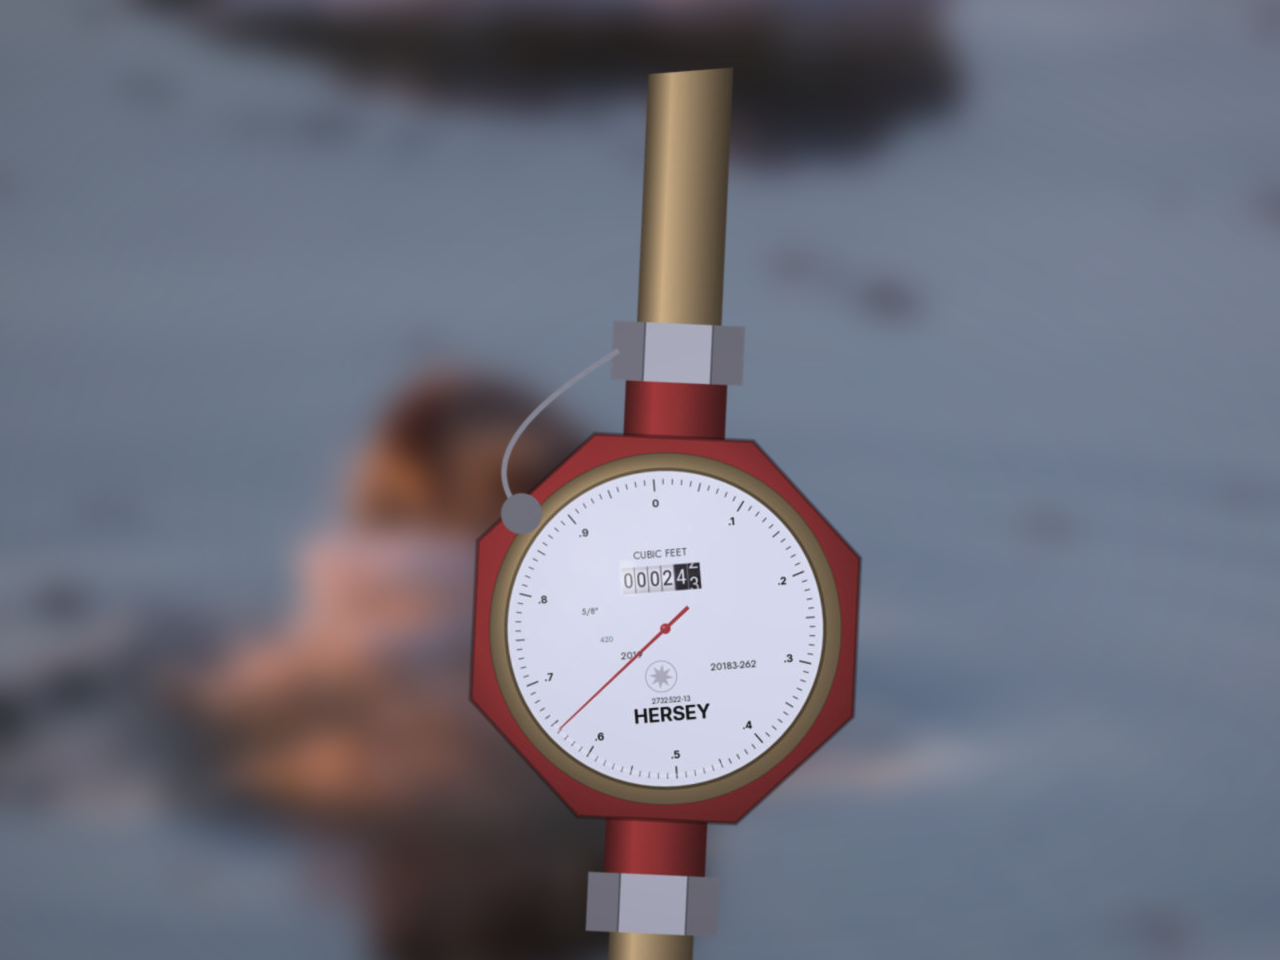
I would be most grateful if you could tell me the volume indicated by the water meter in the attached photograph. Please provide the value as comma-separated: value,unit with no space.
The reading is 242.64,ft³
